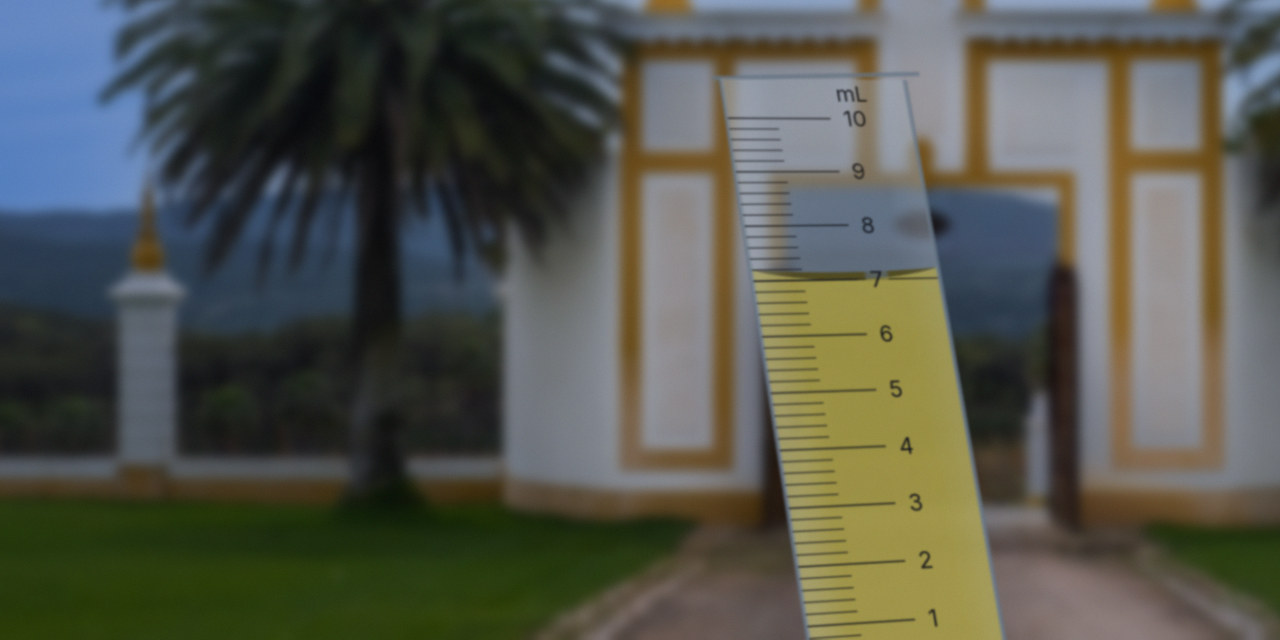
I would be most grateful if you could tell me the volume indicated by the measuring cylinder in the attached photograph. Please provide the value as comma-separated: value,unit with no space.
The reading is 7,mL
